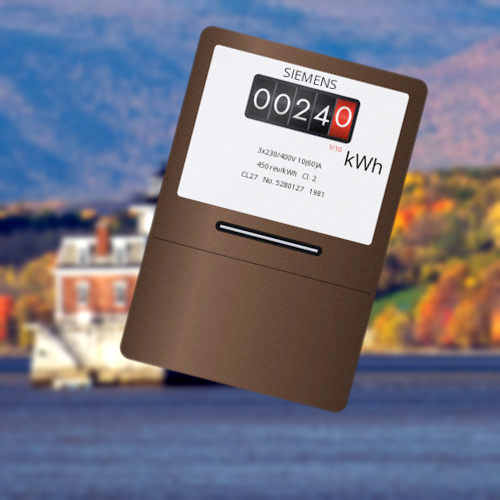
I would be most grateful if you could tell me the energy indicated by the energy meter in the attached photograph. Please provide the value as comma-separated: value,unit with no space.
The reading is 24.0,kWh
